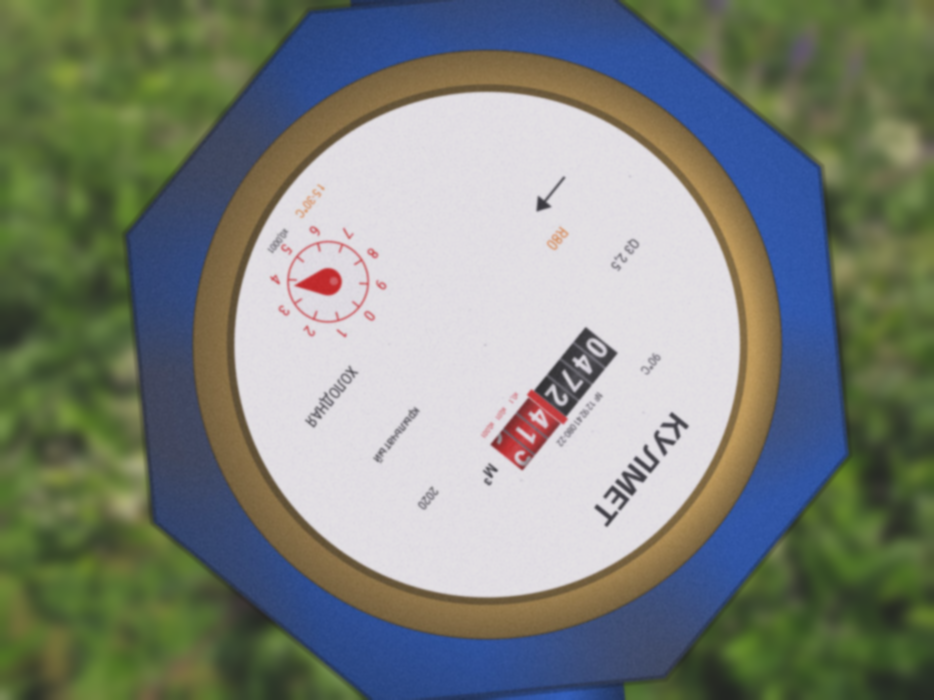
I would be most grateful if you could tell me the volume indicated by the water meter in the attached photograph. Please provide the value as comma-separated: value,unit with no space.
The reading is 472.4153,m³
